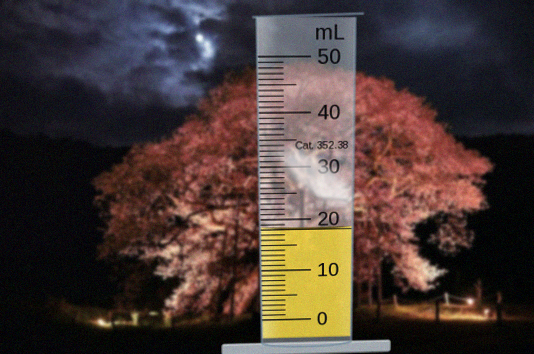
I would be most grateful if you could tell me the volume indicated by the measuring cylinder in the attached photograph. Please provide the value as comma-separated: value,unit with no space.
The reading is 18,mL
